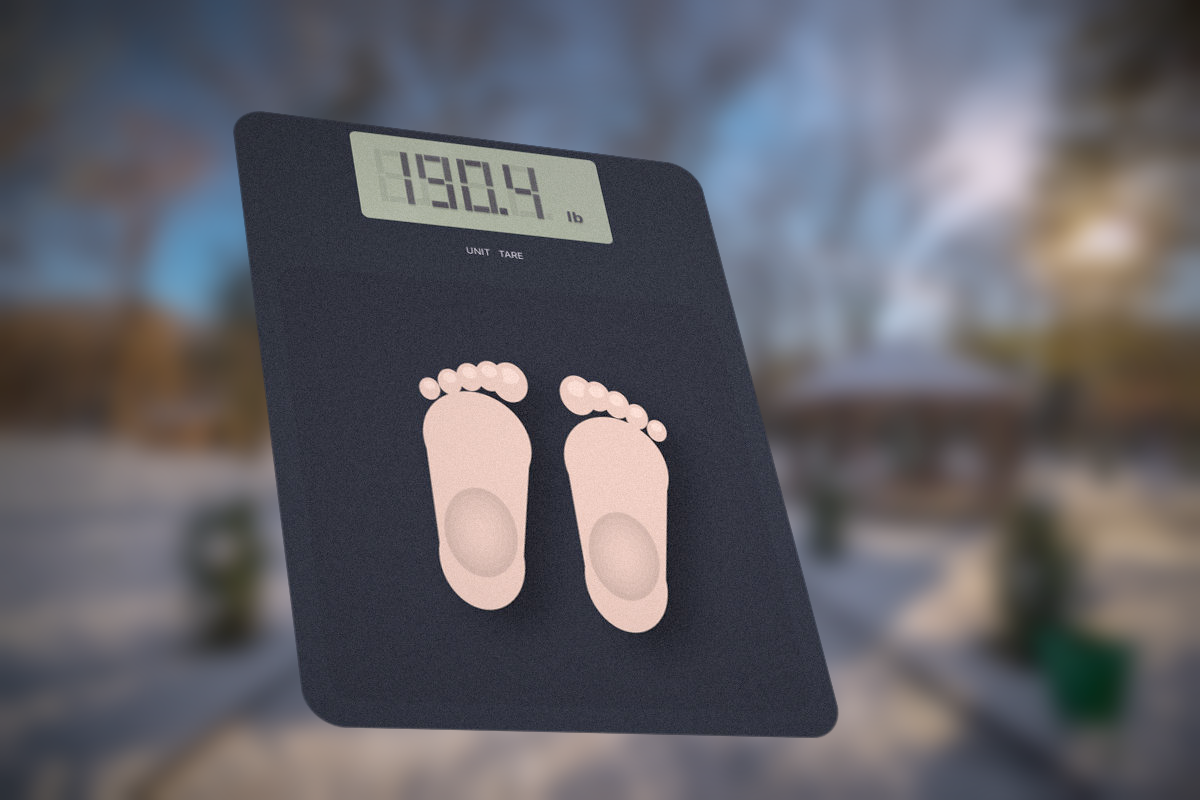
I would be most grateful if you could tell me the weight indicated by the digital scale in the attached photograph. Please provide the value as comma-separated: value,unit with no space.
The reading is 190.4,lb
